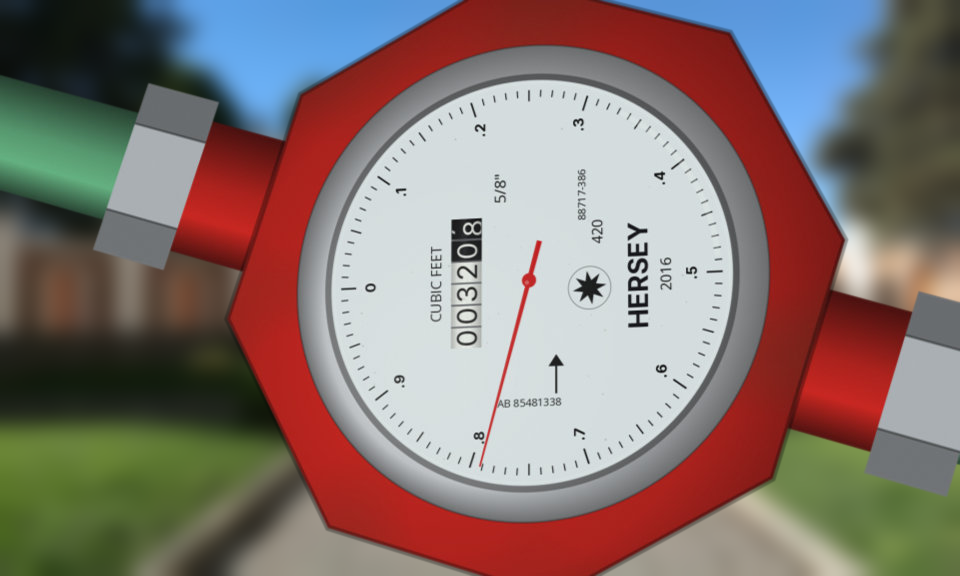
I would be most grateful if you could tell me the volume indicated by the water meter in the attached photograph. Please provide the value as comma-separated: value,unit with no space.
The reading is 3207.79,ft³
